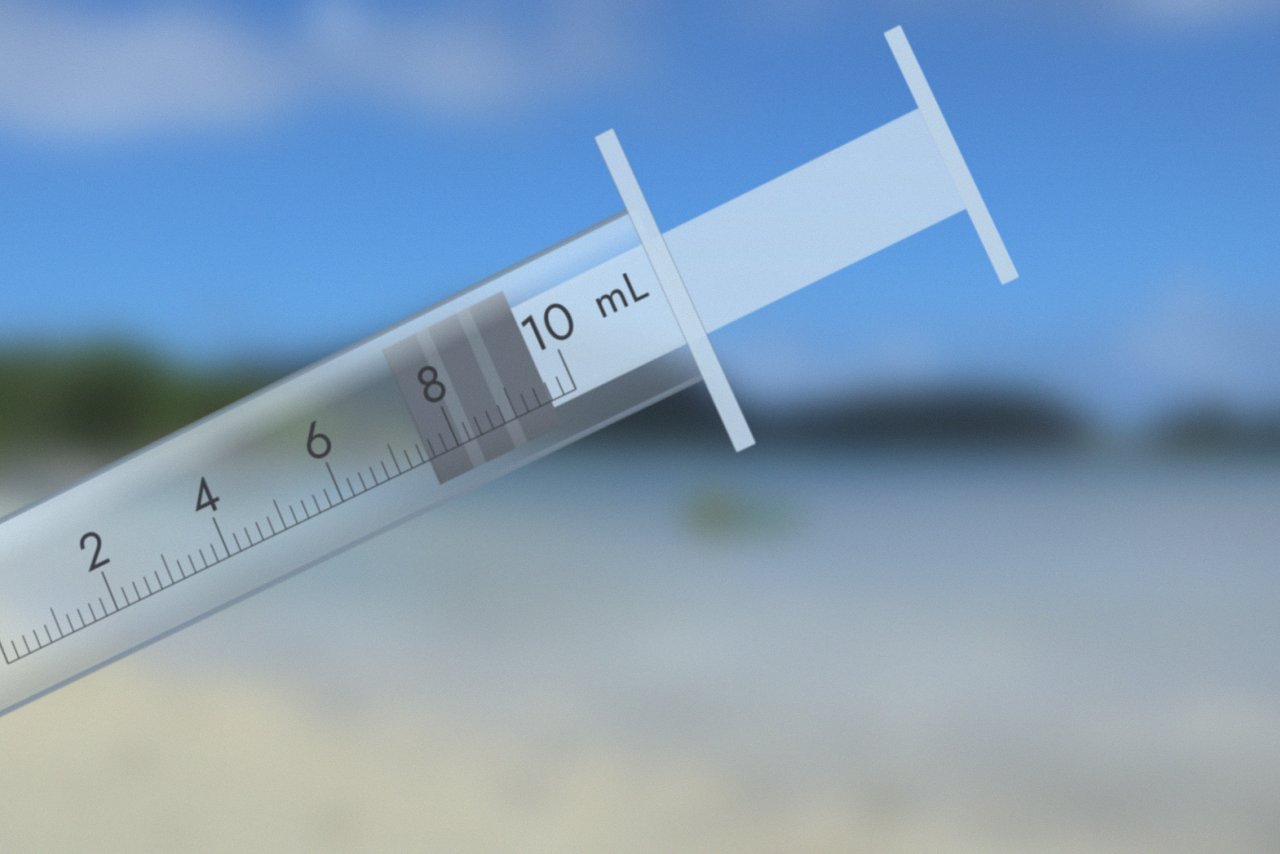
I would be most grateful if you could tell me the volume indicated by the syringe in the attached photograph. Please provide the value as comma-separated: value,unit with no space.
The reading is 7.5,mL
